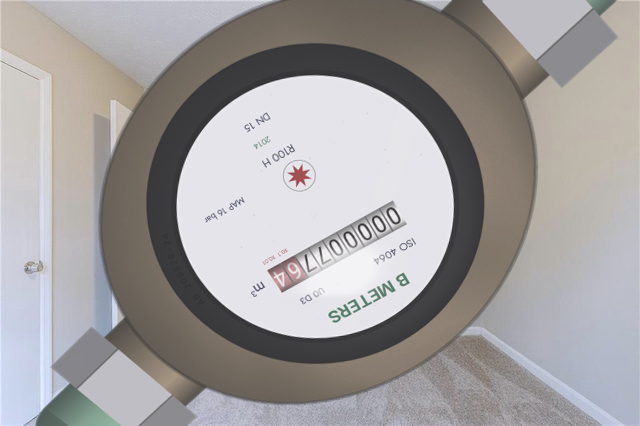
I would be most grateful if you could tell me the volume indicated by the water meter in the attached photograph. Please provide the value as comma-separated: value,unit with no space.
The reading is 77.64,m³
